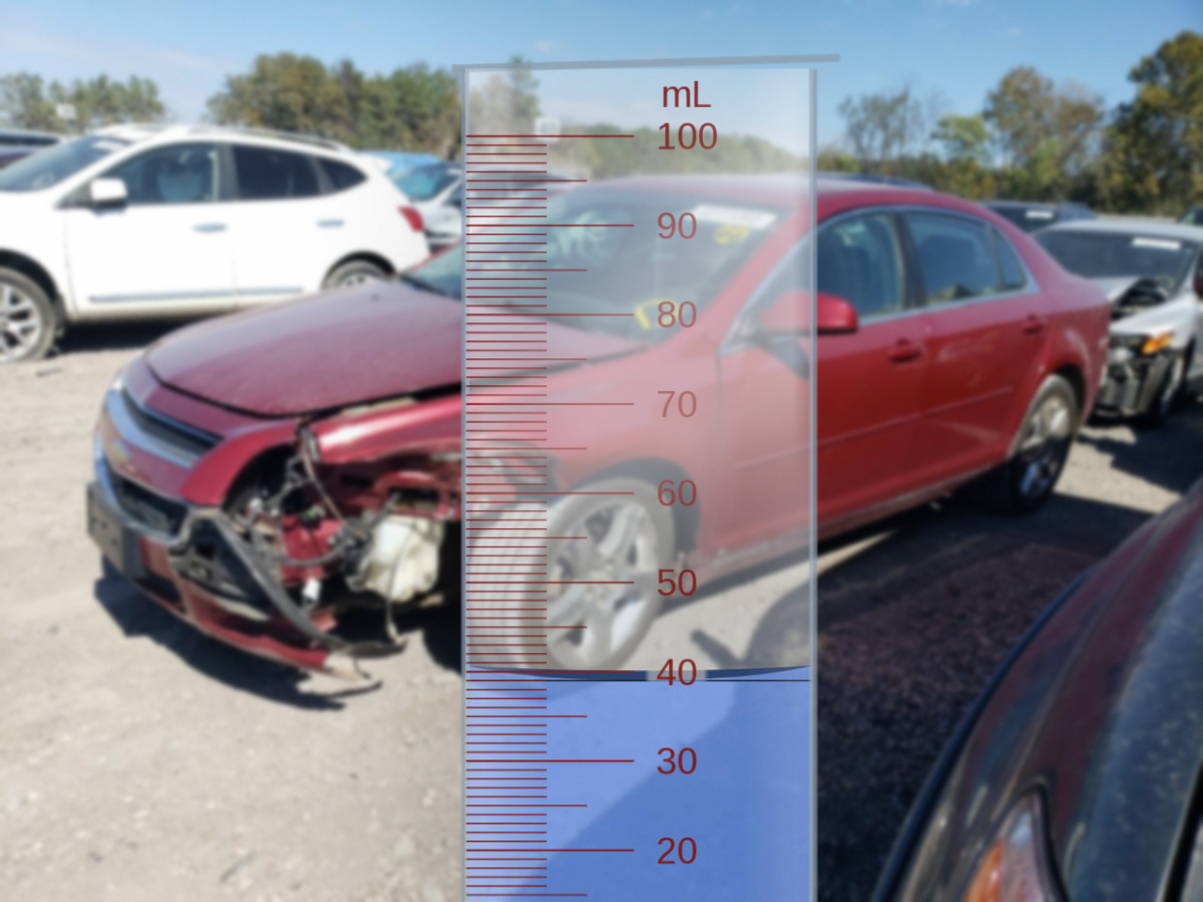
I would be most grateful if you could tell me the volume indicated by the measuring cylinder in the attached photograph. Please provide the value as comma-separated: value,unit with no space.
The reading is 39,mL
